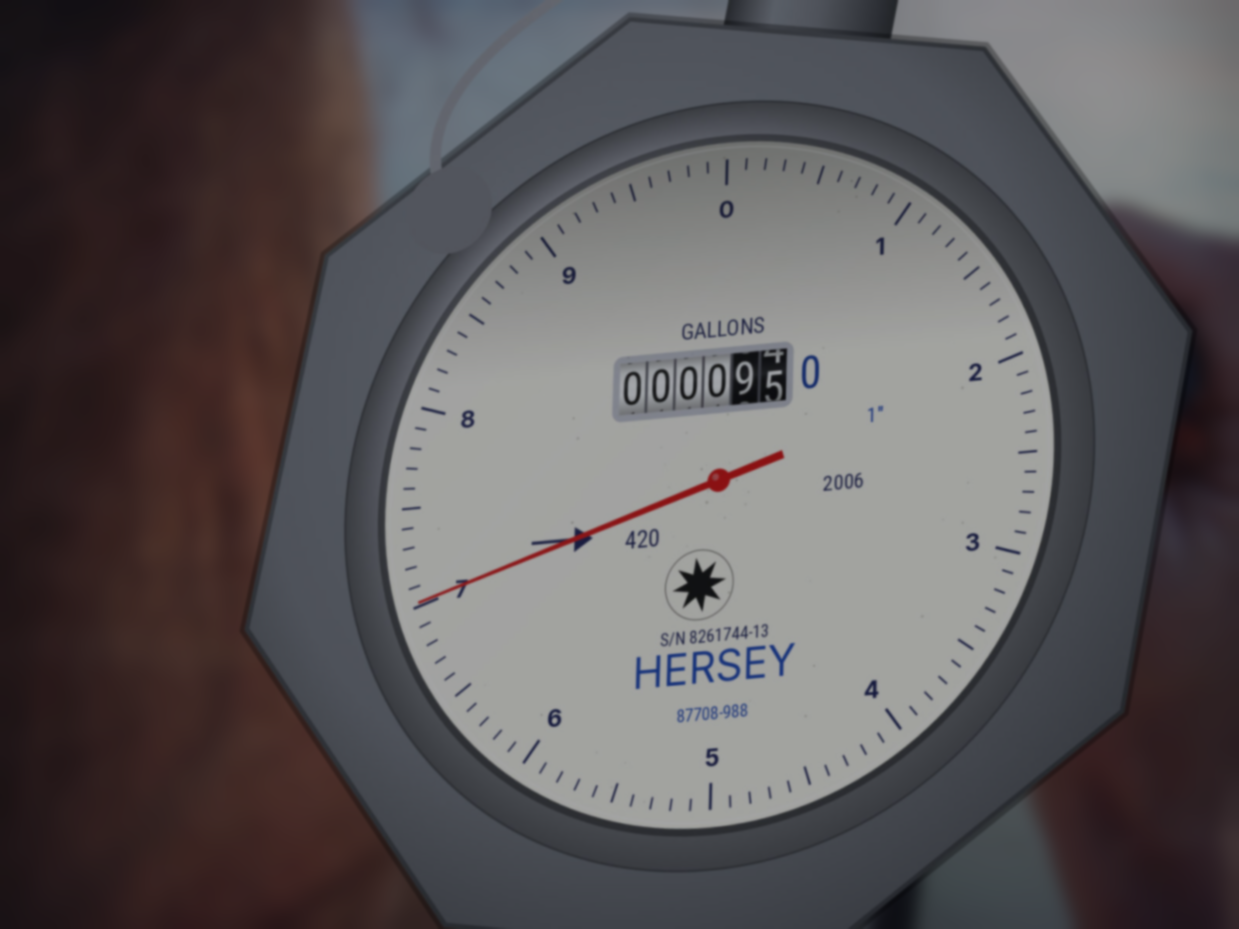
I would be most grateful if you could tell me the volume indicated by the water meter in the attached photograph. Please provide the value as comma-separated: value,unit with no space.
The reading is 947.0,gal
